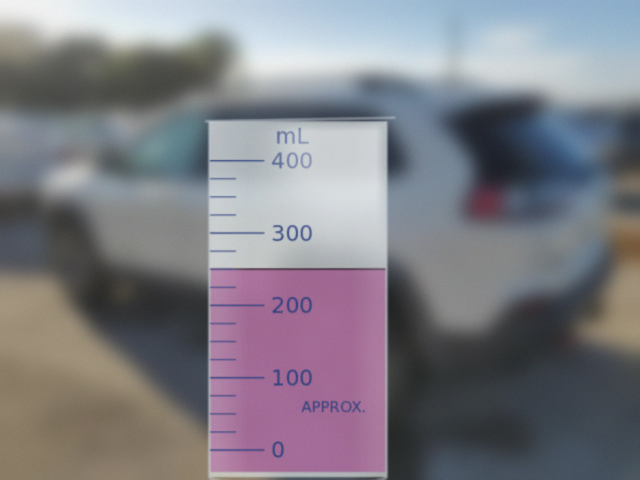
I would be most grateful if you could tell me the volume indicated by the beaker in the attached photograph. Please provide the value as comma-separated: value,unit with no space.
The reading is 250,mL
